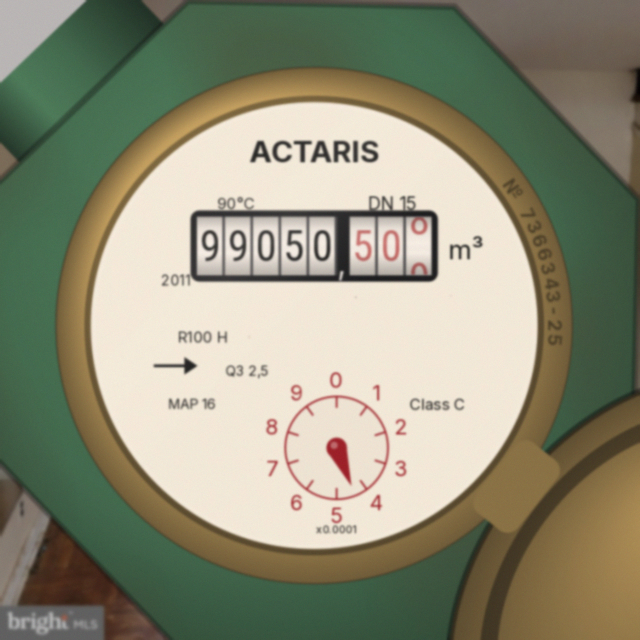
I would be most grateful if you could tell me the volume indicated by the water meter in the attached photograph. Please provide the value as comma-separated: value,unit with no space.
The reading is 99050.5084,m³
